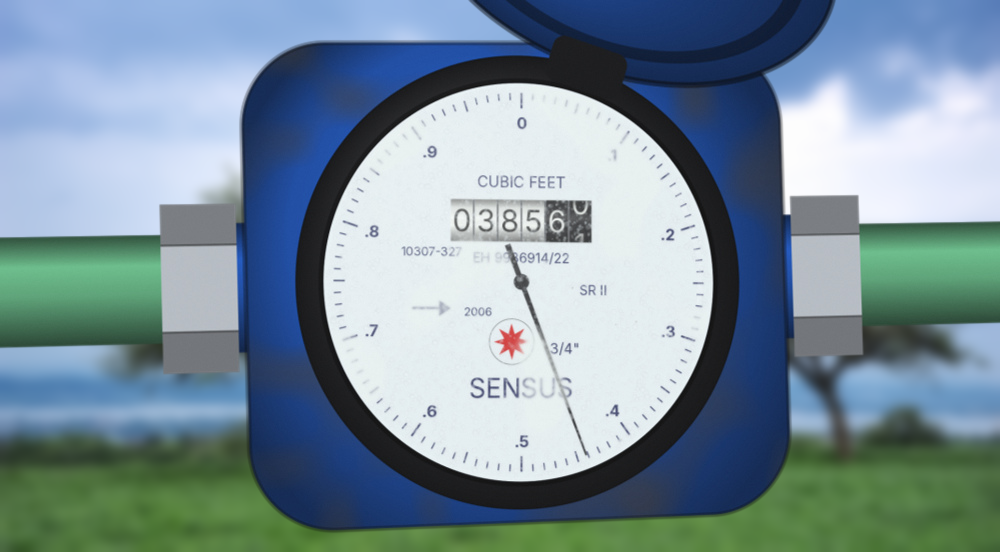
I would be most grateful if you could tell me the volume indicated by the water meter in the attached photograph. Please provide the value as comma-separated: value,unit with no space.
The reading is 38560.44,ft³
